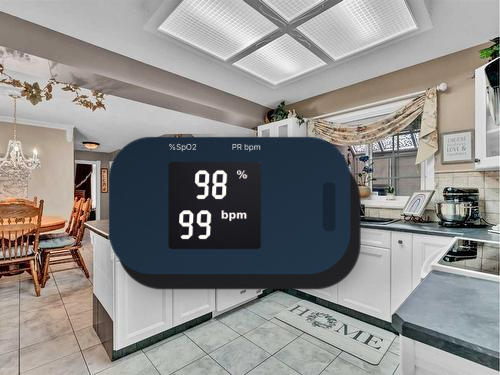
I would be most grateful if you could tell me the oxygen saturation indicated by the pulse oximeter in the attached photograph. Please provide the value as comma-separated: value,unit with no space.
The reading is 98,%
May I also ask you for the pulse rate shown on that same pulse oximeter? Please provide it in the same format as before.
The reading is 99,bpm
